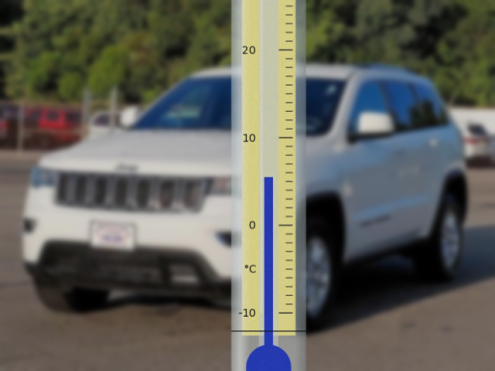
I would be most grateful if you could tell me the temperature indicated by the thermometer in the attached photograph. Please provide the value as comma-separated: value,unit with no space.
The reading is 5.5,°C
